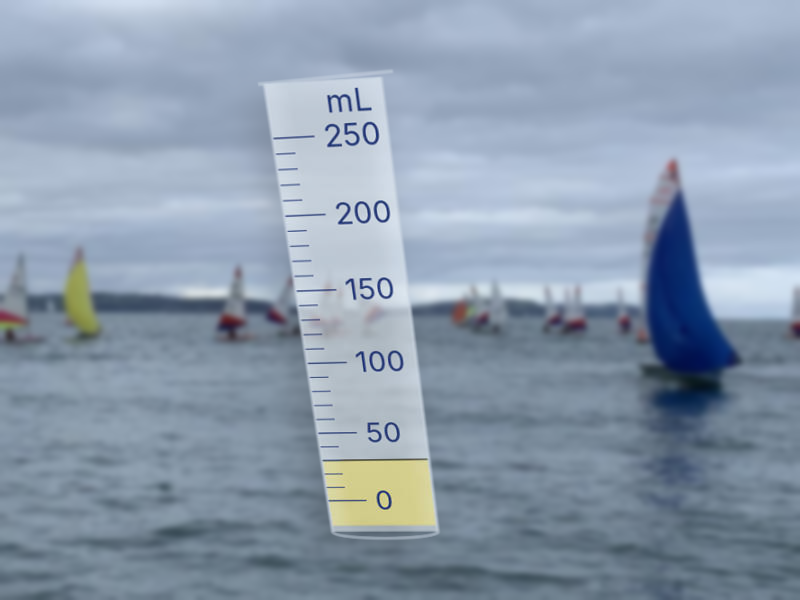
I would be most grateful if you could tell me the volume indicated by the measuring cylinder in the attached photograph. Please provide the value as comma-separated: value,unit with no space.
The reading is 30,mL
